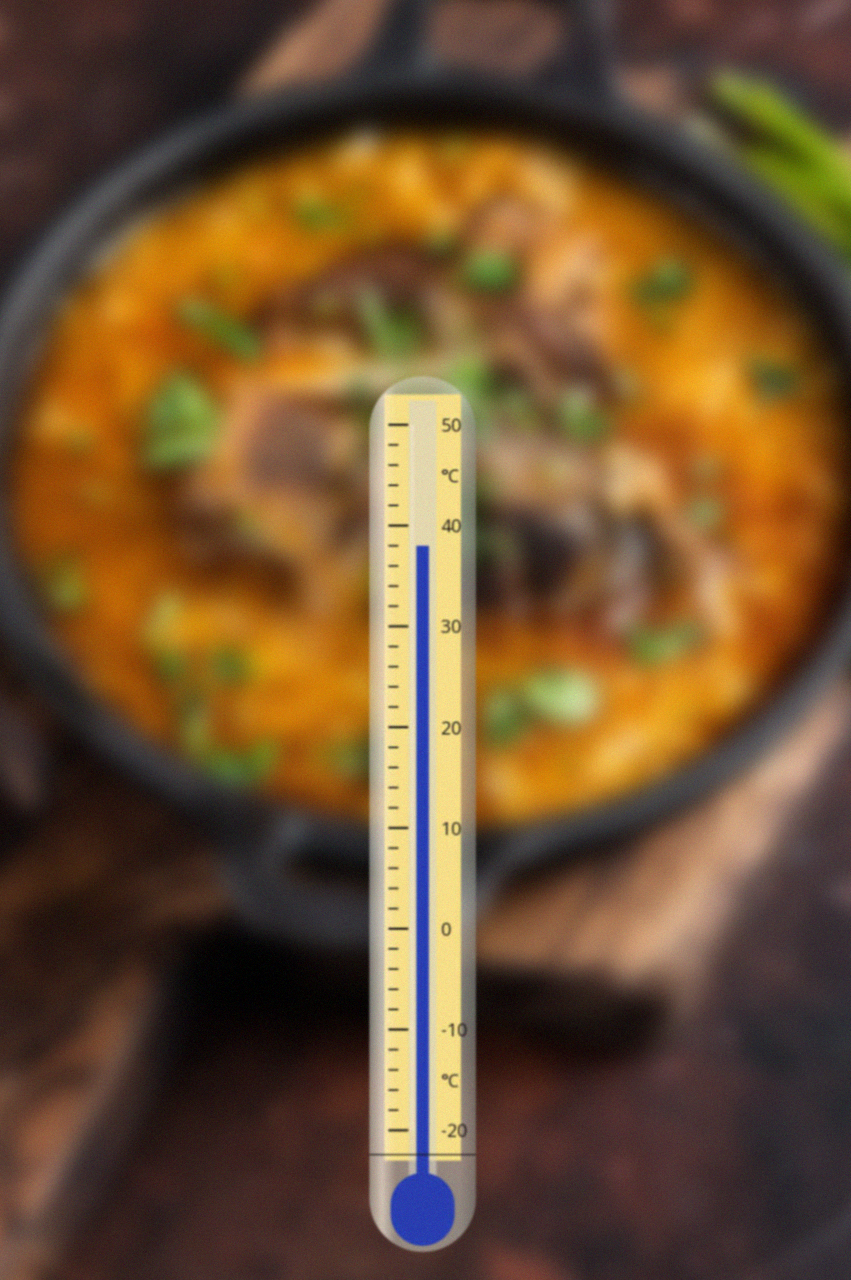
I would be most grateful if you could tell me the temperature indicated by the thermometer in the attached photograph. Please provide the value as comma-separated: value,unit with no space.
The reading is 38,°C
